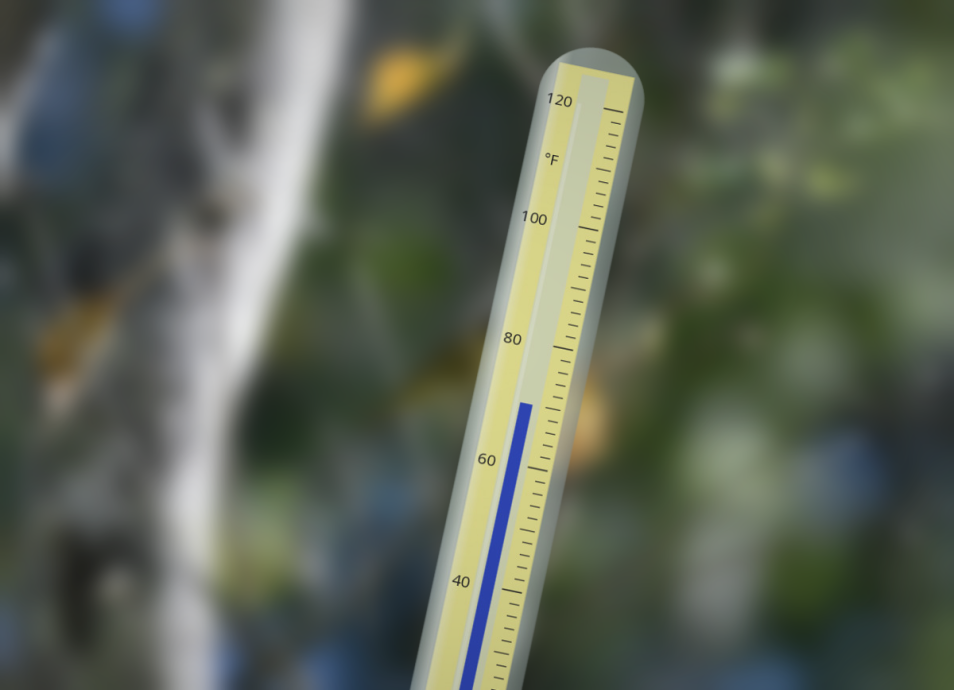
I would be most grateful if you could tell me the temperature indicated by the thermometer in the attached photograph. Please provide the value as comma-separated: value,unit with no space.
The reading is 70,°F
